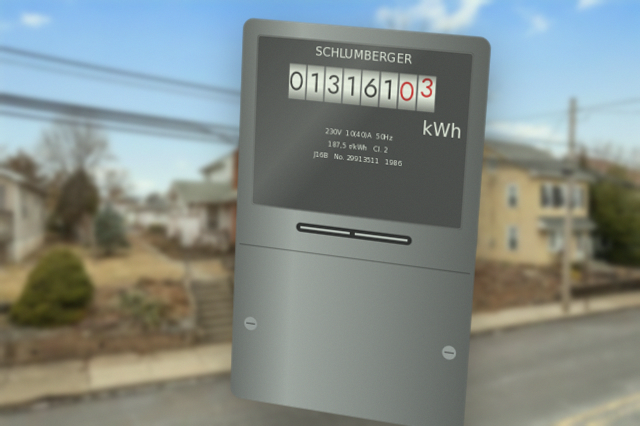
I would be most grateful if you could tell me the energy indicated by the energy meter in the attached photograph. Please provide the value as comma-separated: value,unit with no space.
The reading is 13161.03,kWh
